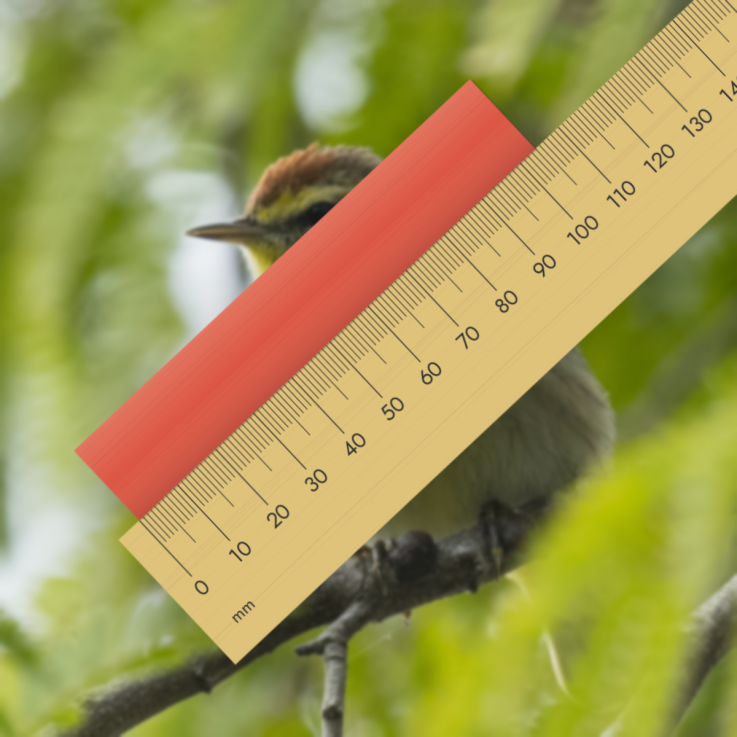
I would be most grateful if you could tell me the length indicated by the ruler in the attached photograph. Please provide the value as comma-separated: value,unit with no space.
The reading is 104,mm
